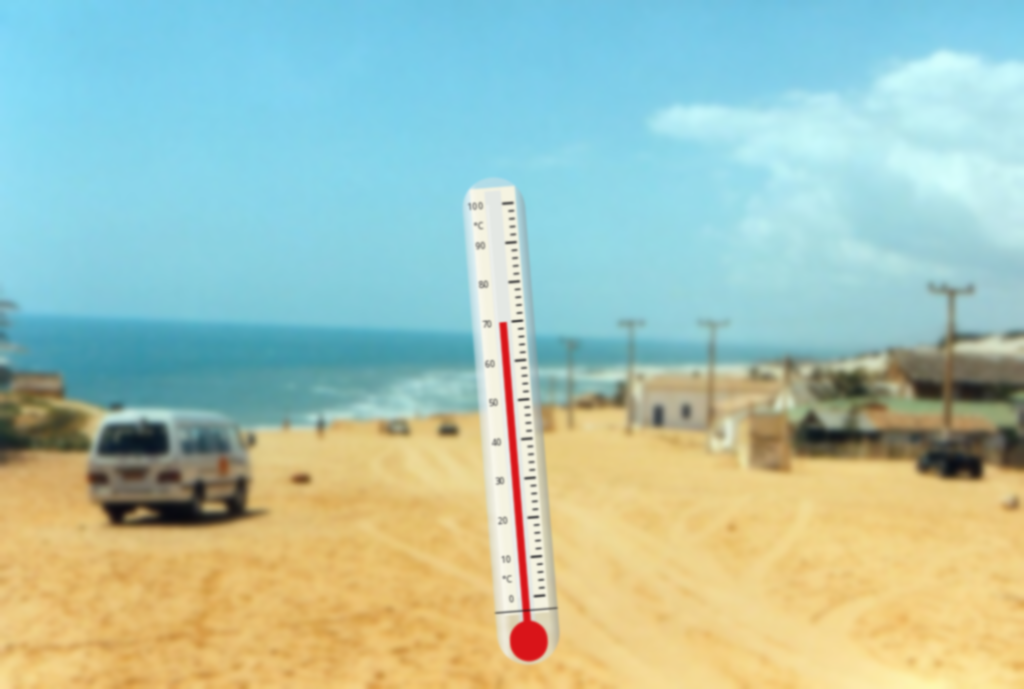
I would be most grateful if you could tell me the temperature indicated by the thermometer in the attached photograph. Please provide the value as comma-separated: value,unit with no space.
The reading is 70,°C
